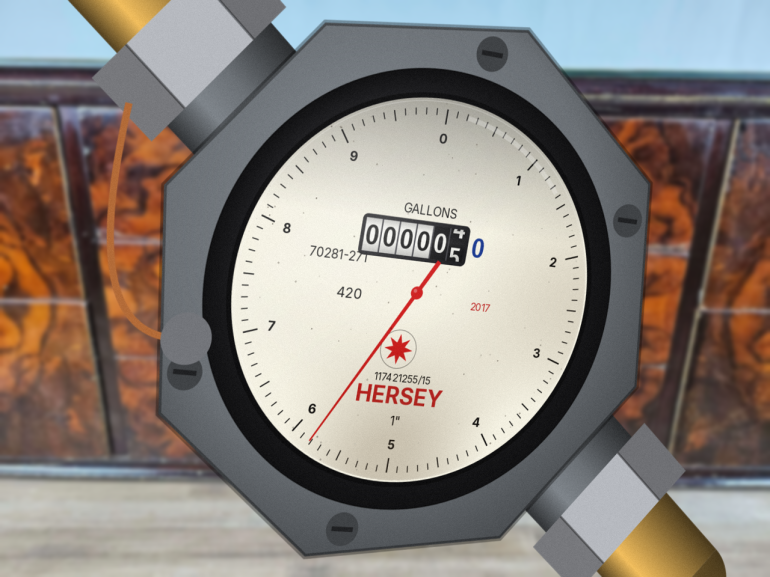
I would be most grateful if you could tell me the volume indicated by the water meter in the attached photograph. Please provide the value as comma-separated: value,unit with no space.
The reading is 45.8,gal
